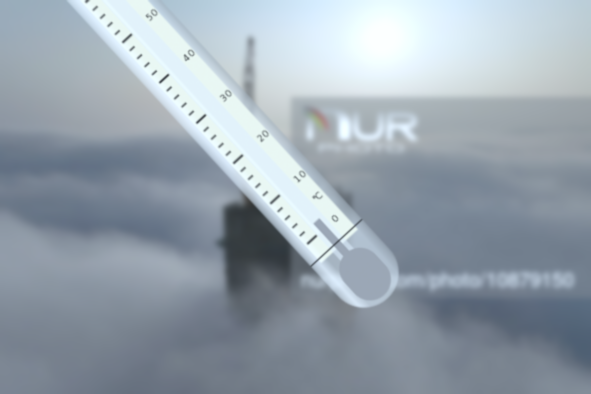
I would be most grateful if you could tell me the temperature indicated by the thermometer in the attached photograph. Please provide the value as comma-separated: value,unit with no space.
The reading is 2,°C
